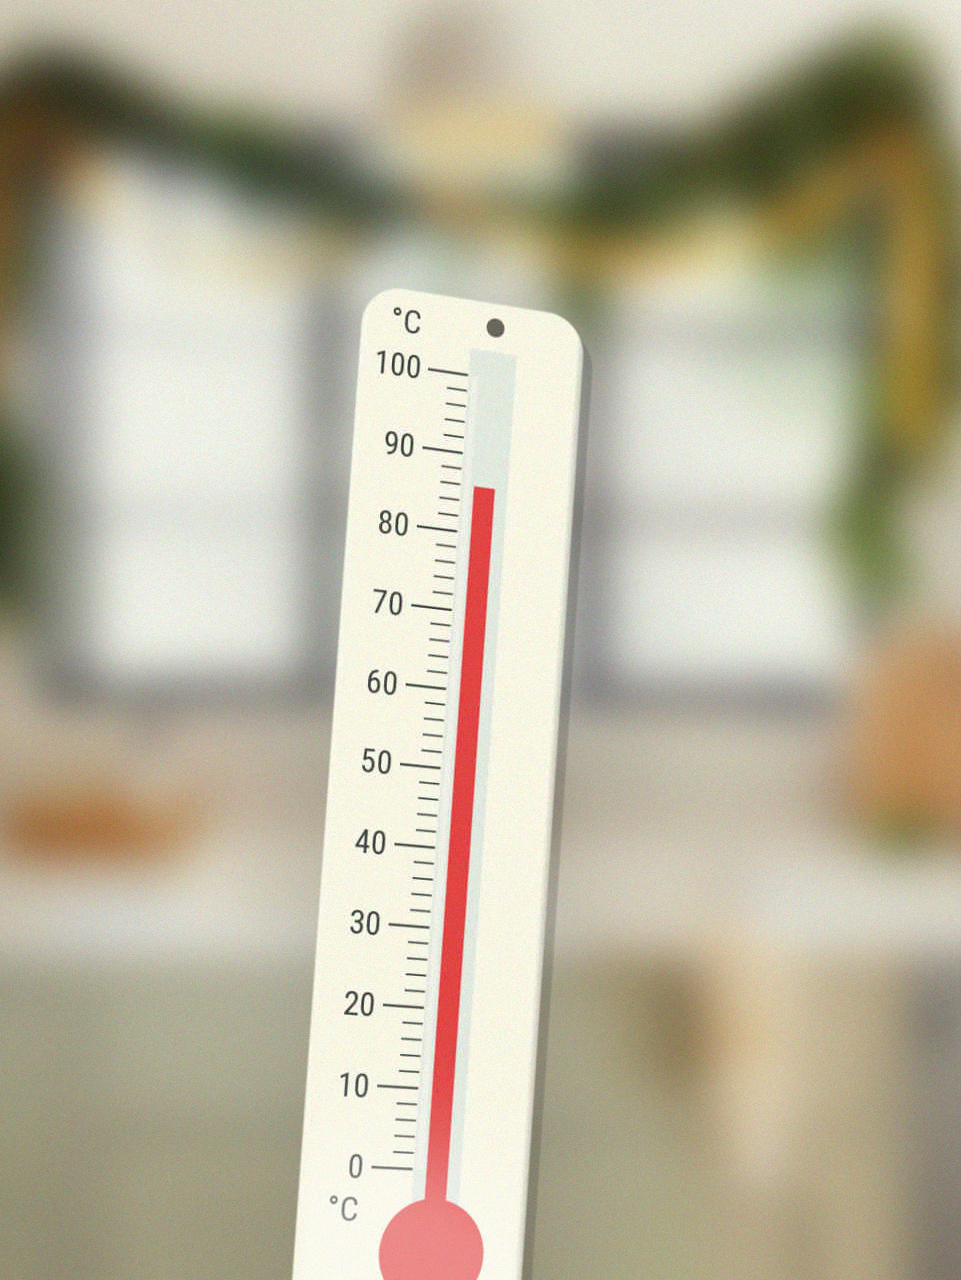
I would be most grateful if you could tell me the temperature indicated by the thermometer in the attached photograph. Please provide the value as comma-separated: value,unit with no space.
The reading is 86,°C
